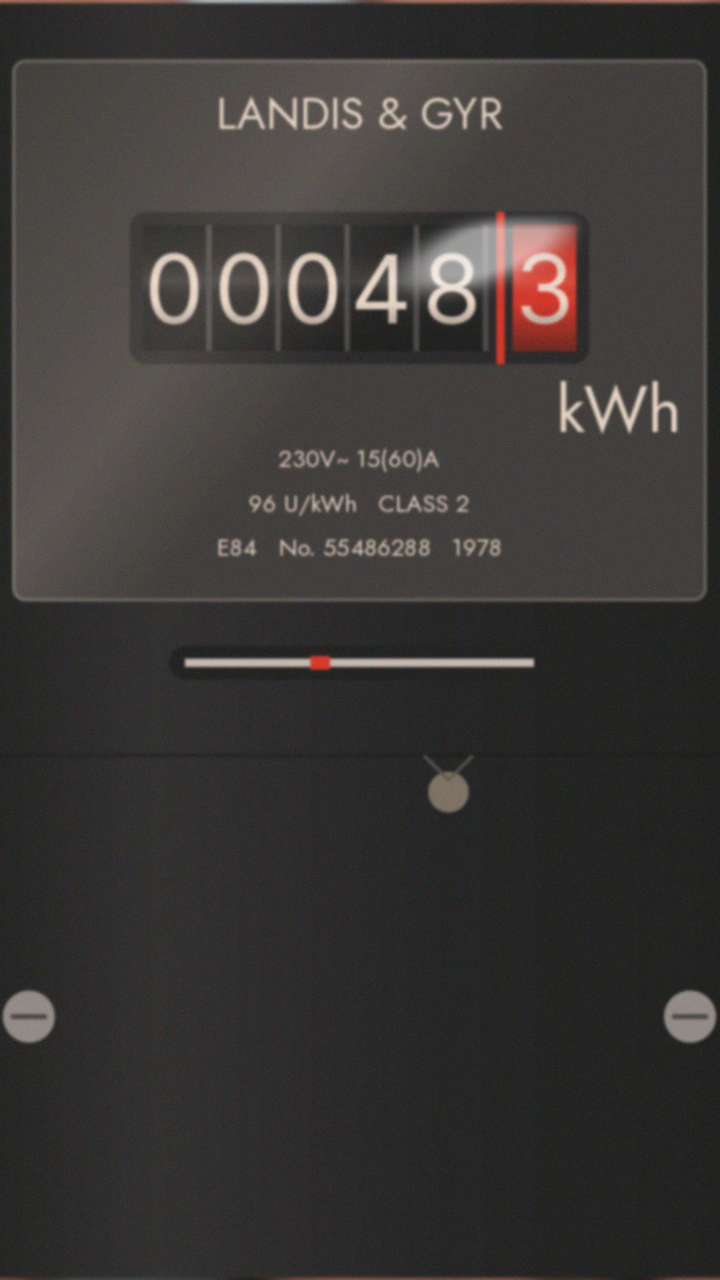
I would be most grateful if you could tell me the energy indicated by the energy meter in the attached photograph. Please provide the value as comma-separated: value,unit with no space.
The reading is 48.3,kWh
